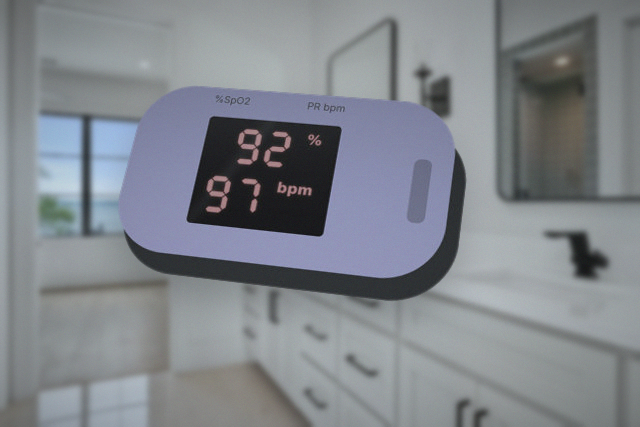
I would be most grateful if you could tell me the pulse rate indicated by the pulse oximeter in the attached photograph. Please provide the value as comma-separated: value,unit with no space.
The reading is 97,bpm
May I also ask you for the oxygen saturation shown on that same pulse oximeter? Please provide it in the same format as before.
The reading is 92,%
